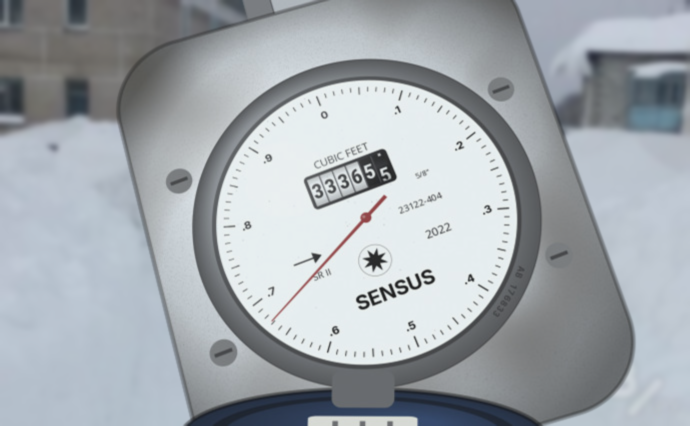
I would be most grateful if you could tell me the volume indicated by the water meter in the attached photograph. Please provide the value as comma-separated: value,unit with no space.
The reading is 333654.67,ft³
